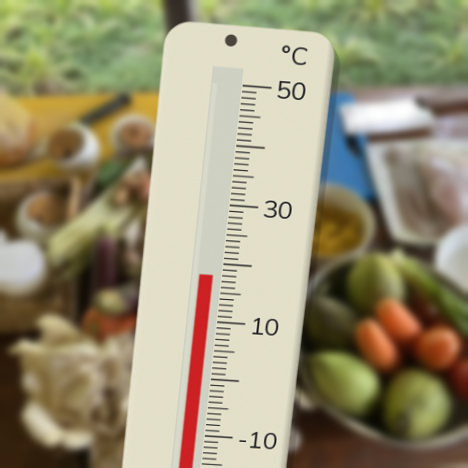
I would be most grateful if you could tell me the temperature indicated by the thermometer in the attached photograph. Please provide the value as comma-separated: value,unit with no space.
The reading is 18,°C
